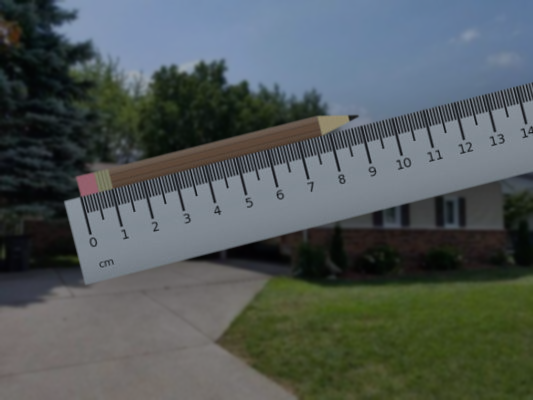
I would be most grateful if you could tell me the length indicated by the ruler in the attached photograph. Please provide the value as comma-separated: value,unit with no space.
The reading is 9,cm
